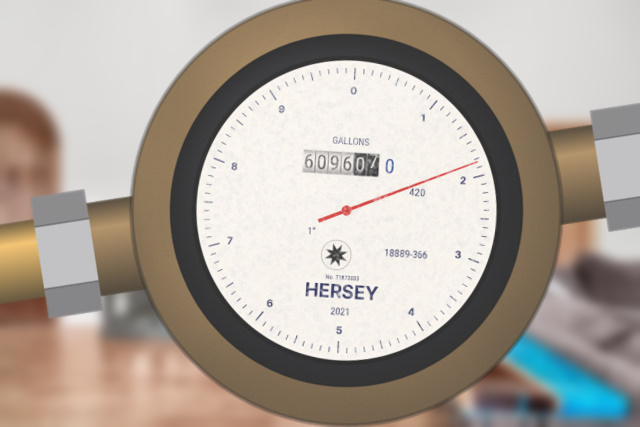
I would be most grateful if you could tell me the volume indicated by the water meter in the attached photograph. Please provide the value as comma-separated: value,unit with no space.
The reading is 6096071.8,gal
